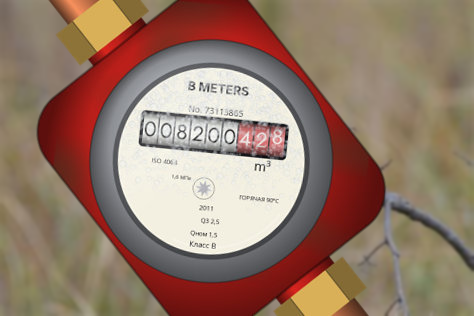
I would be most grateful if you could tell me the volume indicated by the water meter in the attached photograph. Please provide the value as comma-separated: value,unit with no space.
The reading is 8200.428,m³
